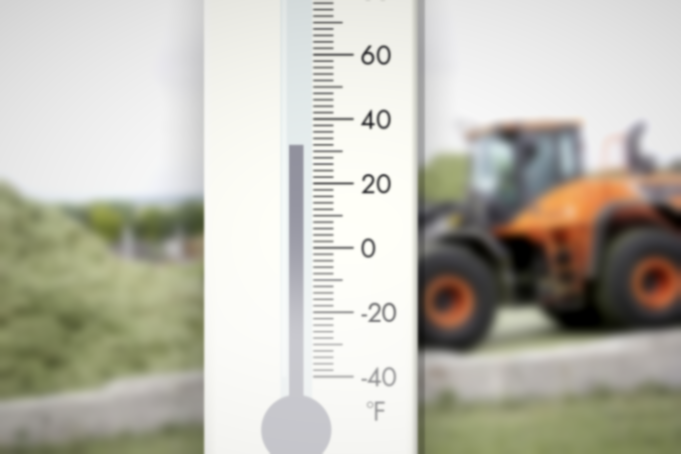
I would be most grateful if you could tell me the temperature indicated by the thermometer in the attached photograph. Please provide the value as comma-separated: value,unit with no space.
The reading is 32,°F
